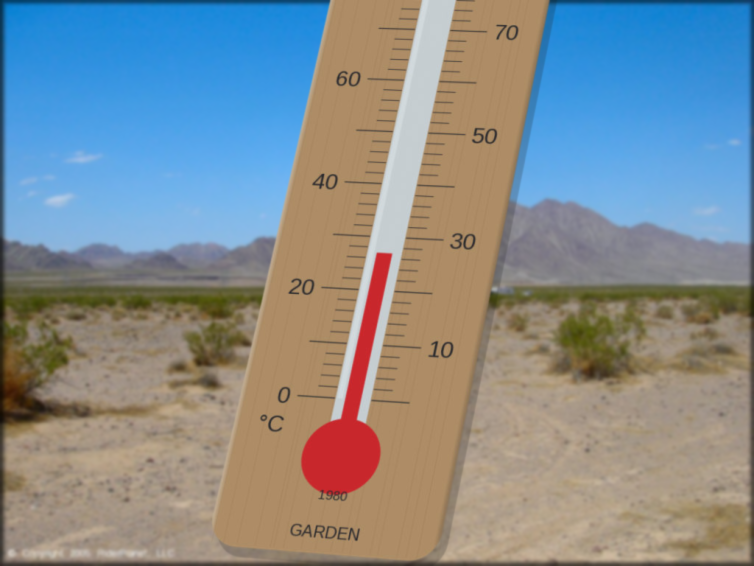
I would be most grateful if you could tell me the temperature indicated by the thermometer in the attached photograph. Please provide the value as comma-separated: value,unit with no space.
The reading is 27,°C
